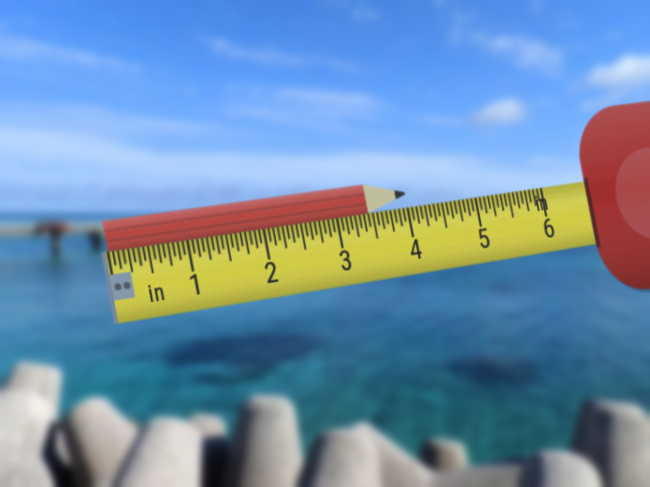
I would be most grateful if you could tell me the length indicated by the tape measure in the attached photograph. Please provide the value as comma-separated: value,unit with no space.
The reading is 4,in
